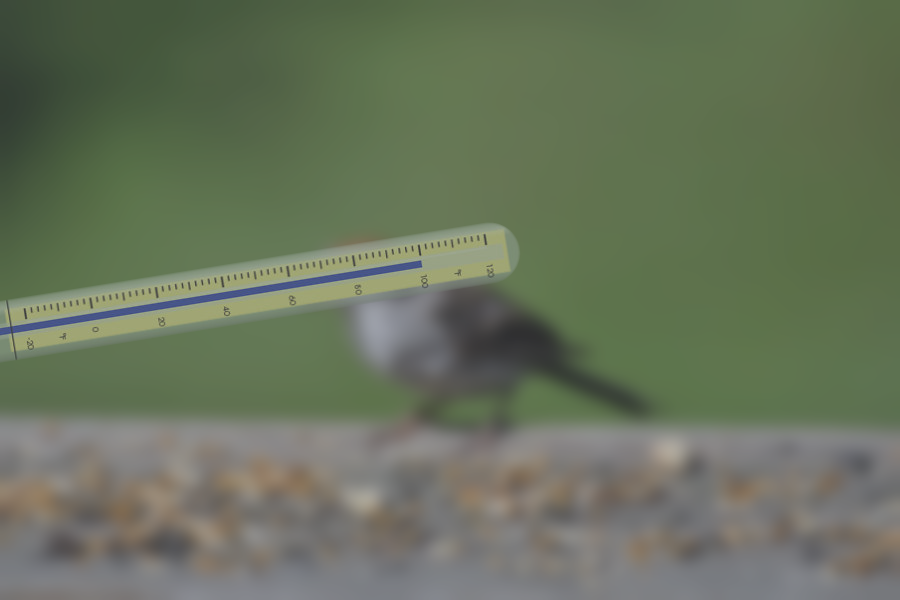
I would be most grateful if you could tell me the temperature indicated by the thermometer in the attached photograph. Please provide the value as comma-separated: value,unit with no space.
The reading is 100,°F
